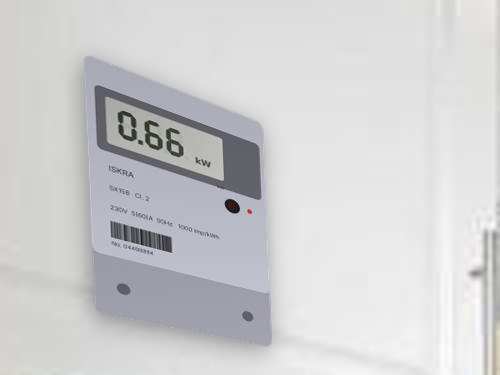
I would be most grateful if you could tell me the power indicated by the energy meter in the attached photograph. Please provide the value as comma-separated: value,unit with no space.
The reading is 0.66,kW
